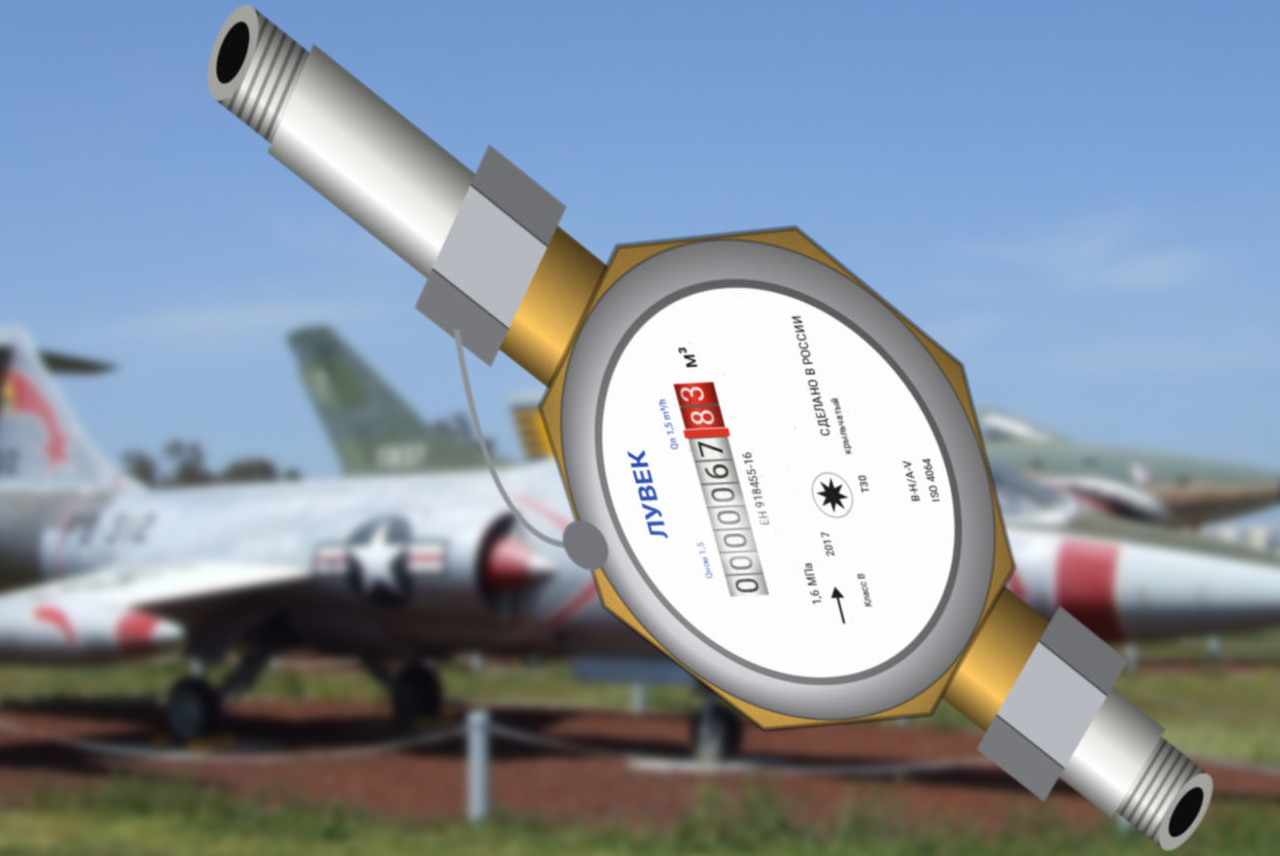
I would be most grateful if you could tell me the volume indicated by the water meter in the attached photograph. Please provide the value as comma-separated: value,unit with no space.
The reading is 67.83,m³
